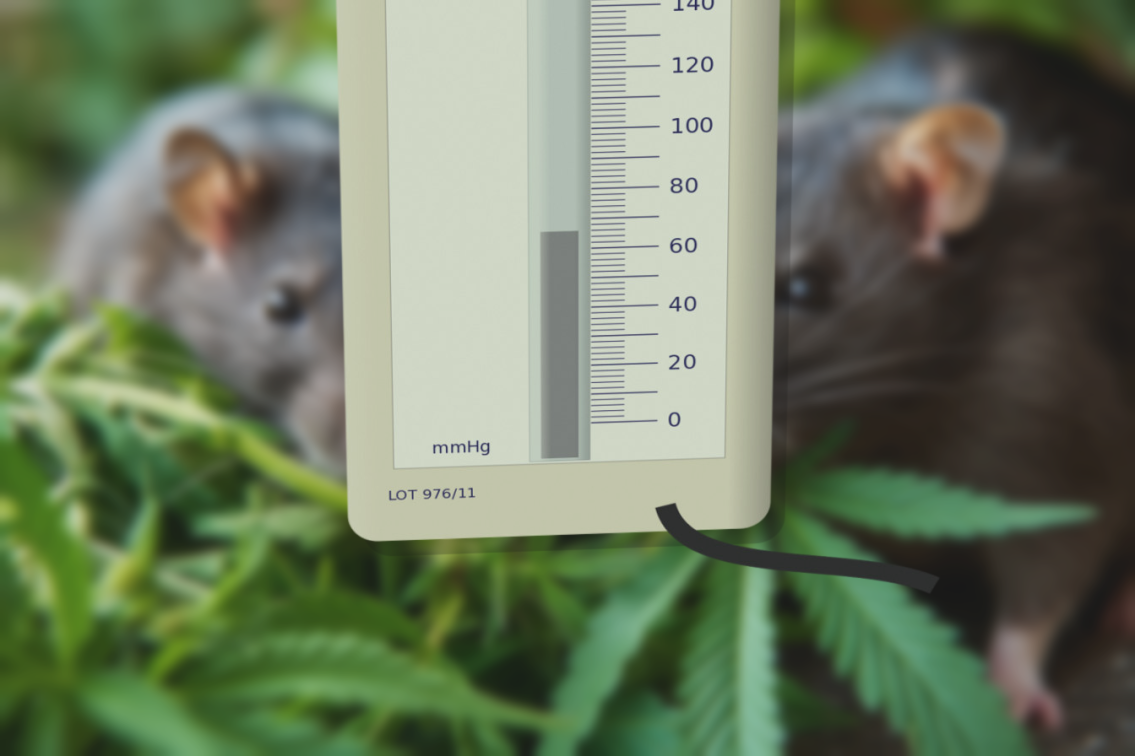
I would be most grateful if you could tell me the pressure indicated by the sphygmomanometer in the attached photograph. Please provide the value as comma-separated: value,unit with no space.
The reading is 66,mmHg
